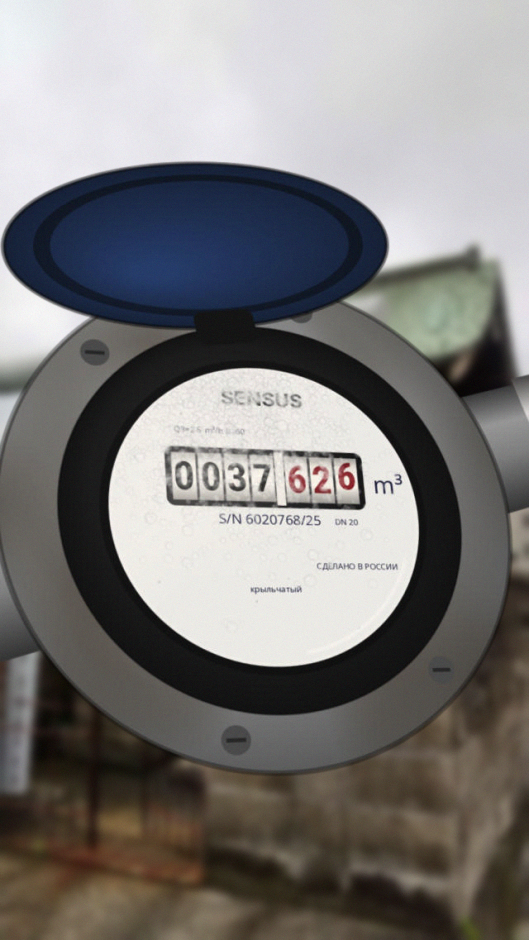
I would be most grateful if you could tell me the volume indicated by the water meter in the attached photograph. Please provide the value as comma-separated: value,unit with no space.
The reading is 37.626,m³
